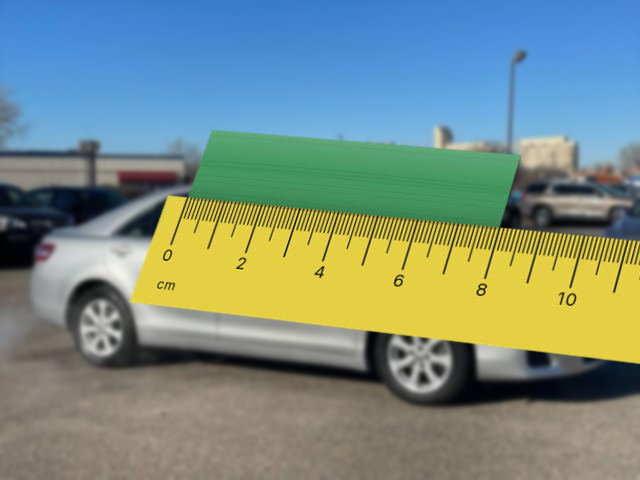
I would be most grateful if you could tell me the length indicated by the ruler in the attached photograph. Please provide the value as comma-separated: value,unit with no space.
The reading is 8,cm
